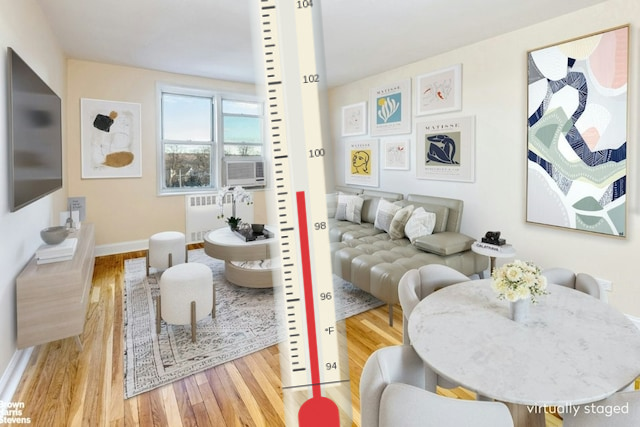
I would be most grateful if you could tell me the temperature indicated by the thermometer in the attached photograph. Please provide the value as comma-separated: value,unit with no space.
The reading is 99,°F
